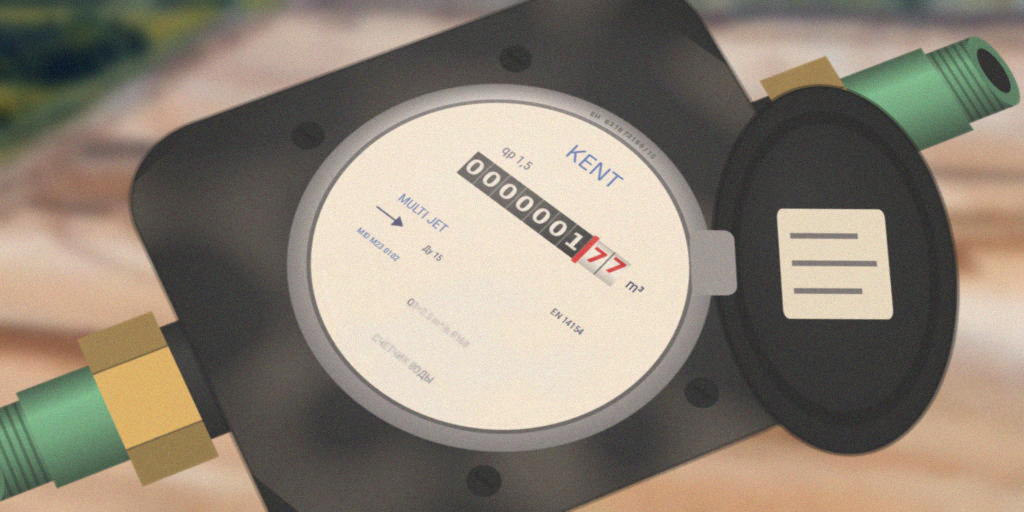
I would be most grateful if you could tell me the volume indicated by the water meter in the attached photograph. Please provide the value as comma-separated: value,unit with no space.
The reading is 1.77,m³
